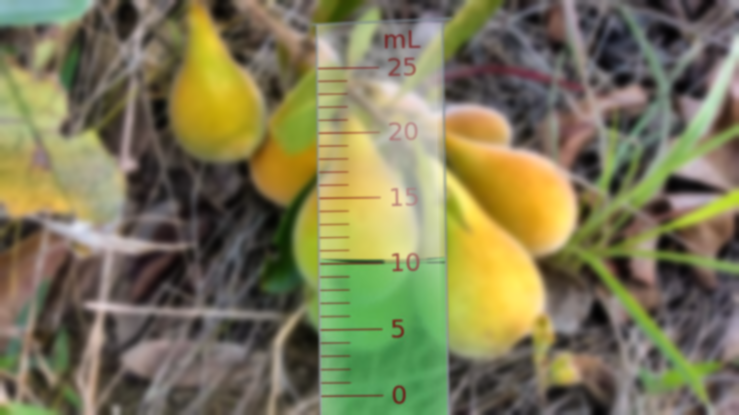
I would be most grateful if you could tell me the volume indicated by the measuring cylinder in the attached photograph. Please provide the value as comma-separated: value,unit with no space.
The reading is 10,mL
